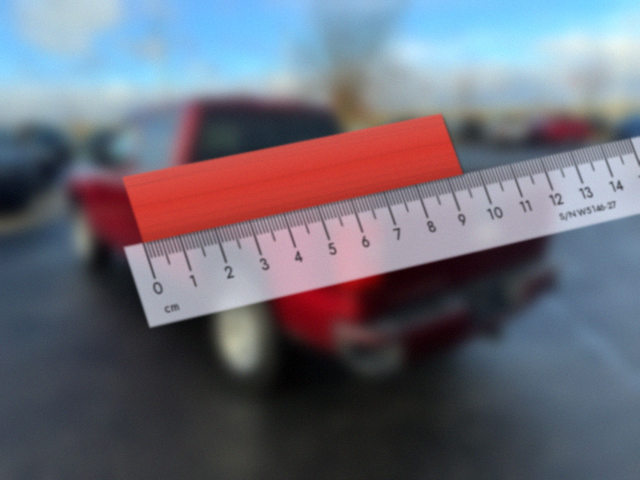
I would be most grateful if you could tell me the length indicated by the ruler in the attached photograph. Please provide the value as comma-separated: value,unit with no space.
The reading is 9.5,cm
